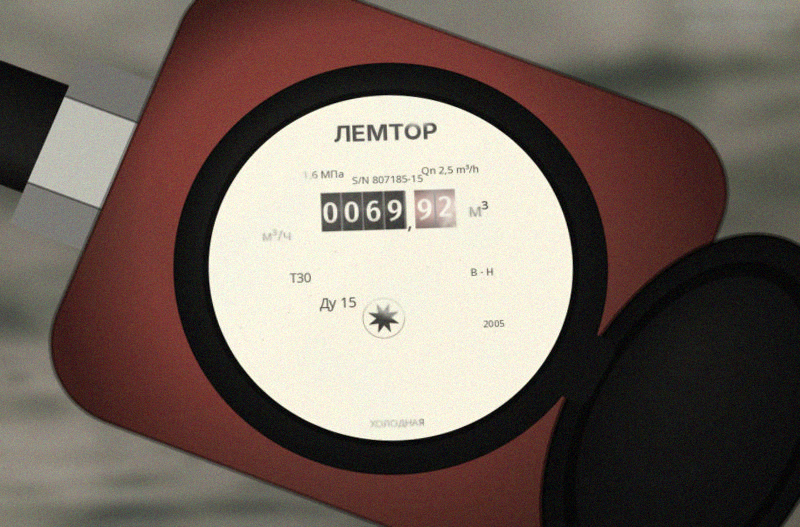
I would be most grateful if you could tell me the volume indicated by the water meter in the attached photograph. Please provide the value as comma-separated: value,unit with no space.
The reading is 69.92,m³
